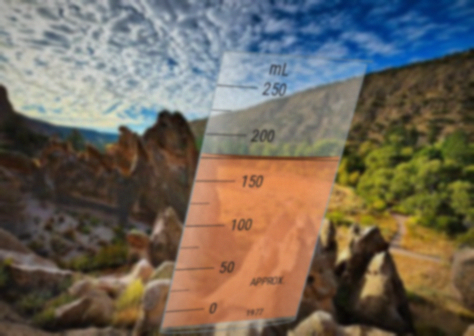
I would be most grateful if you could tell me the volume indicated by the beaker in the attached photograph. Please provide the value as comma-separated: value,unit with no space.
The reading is 175,mL
